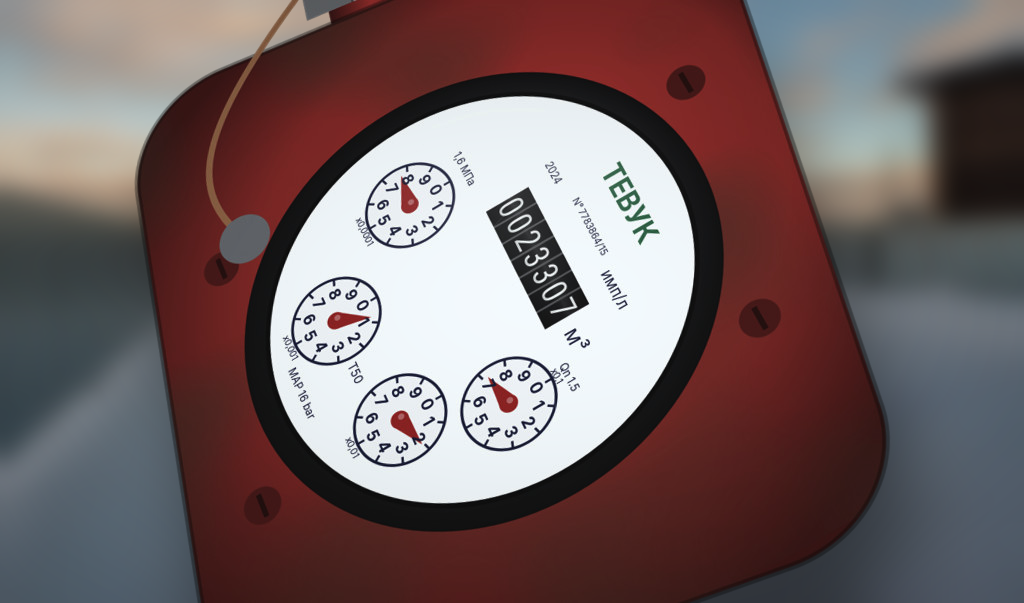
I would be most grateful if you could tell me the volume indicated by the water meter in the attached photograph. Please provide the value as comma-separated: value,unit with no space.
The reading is 23307.7207,m³
